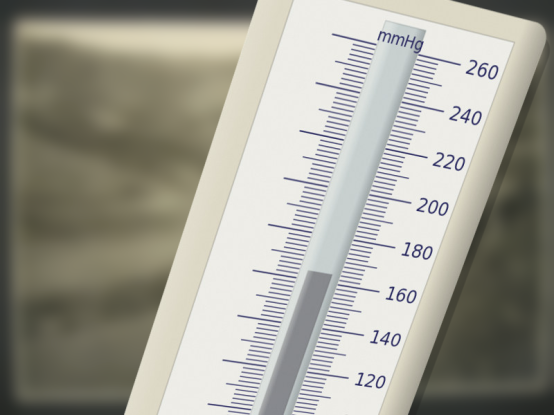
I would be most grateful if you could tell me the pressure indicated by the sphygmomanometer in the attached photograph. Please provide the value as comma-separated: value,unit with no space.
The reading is 164,mmHg
